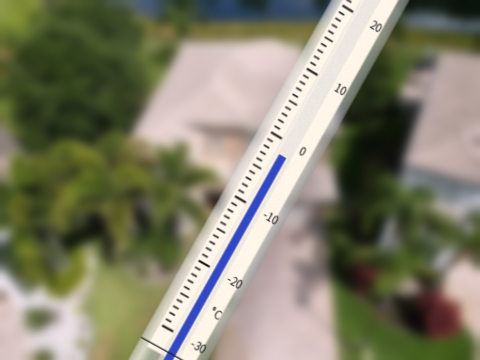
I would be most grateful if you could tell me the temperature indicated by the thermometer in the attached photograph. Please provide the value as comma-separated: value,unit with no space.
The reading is -2,°C
